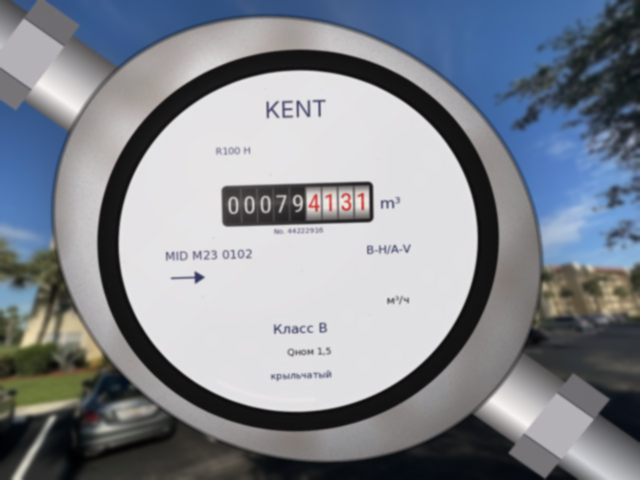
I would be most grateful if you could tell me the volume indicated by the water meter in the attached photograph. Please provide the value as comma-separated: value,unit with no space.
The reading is 79.4131,m³
